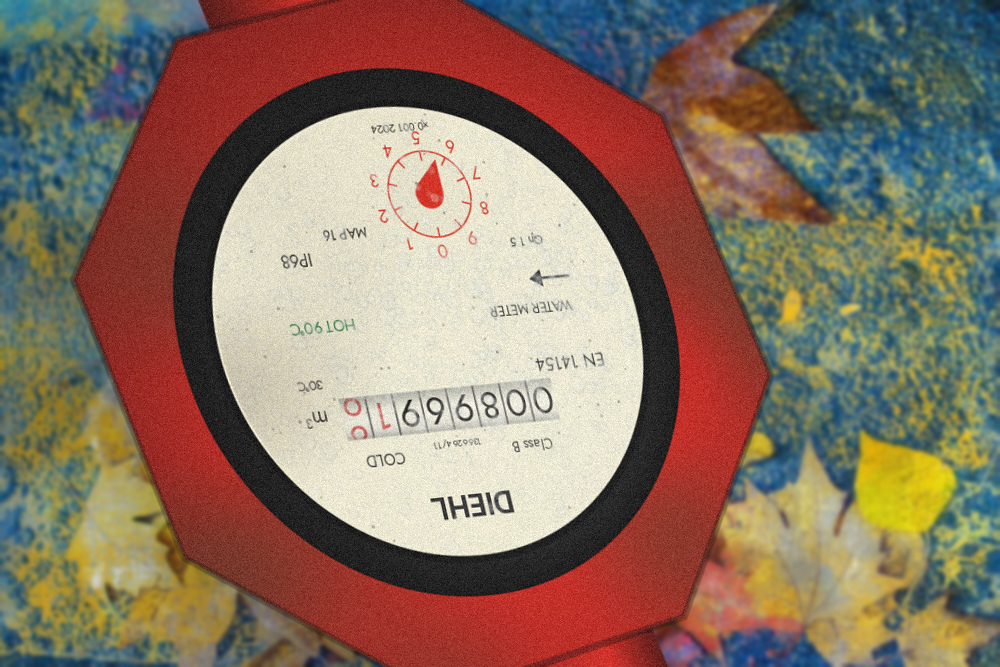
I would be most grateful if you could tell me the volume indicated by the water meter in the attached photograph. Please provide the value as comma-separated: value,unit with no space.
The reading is 8969.185,m³
